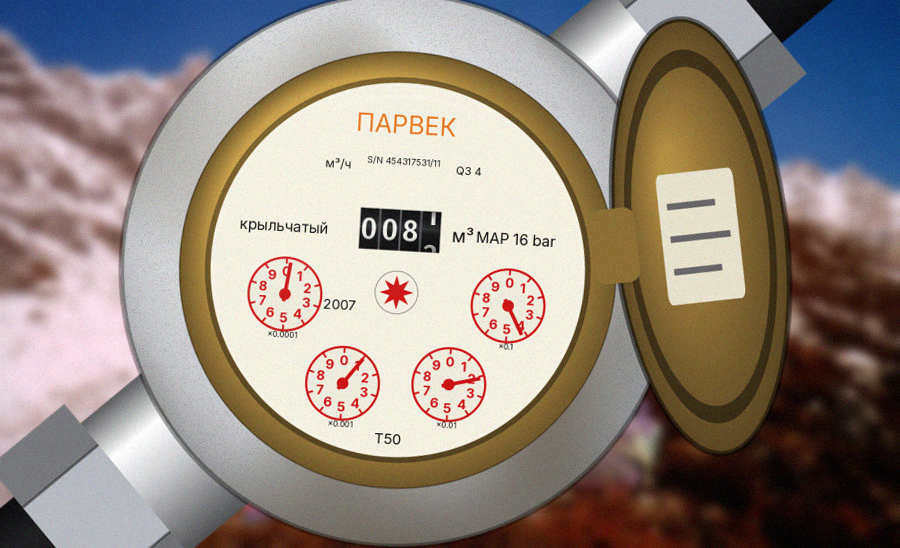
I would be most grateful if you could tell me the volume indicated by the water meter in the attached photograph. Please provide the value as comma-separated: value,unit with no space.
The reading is 81.4210,m³
